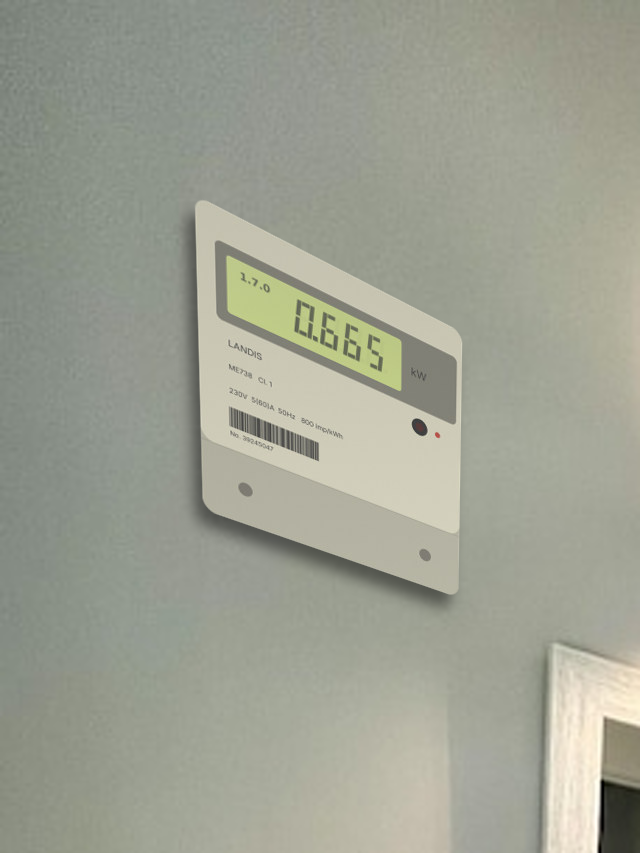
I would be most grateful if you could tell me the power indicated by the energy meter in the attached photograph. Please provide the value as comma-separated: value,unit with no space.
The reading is 0.665,kW
